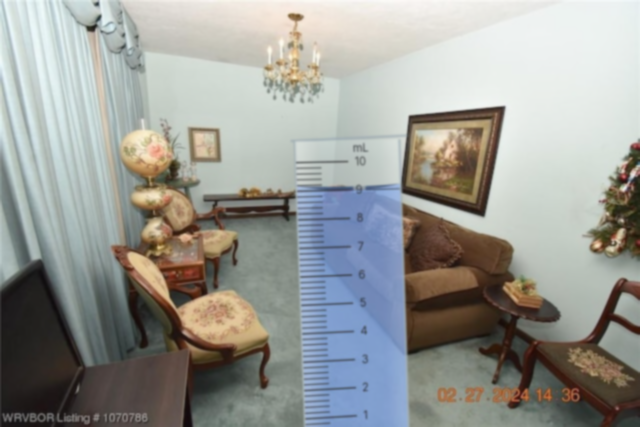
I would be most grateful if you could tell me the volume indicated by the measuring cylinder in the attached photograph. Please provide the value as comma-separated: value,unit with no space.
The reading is 9,mL
